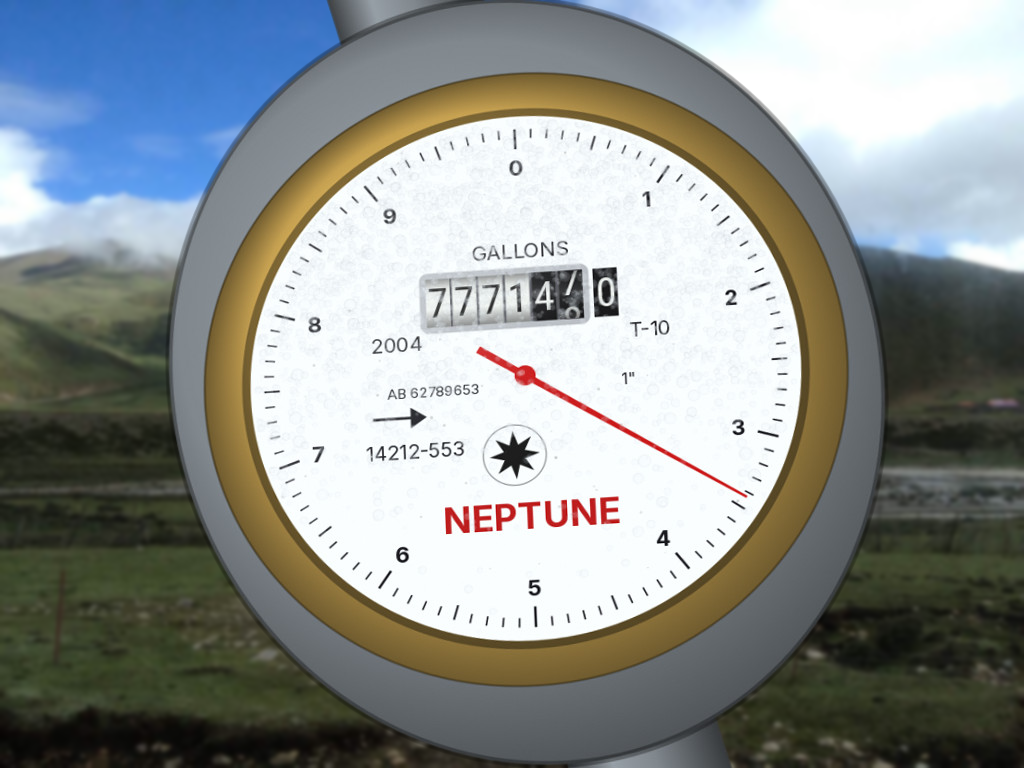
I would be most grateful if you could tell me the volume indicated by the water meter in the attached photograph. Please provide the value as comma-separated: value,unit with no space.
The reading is 7771473.4,gal
